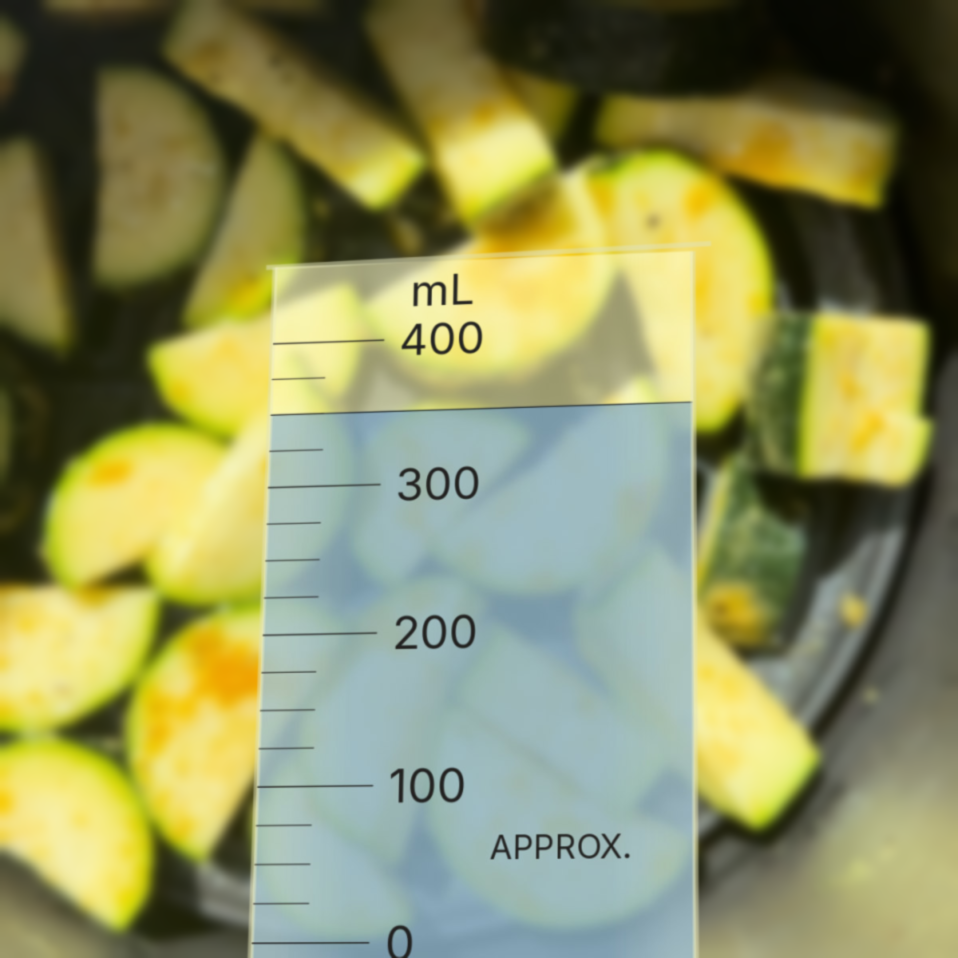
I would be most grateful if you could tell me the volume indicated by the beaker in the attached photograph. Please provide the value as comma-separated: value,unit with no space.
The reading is 350,mL
